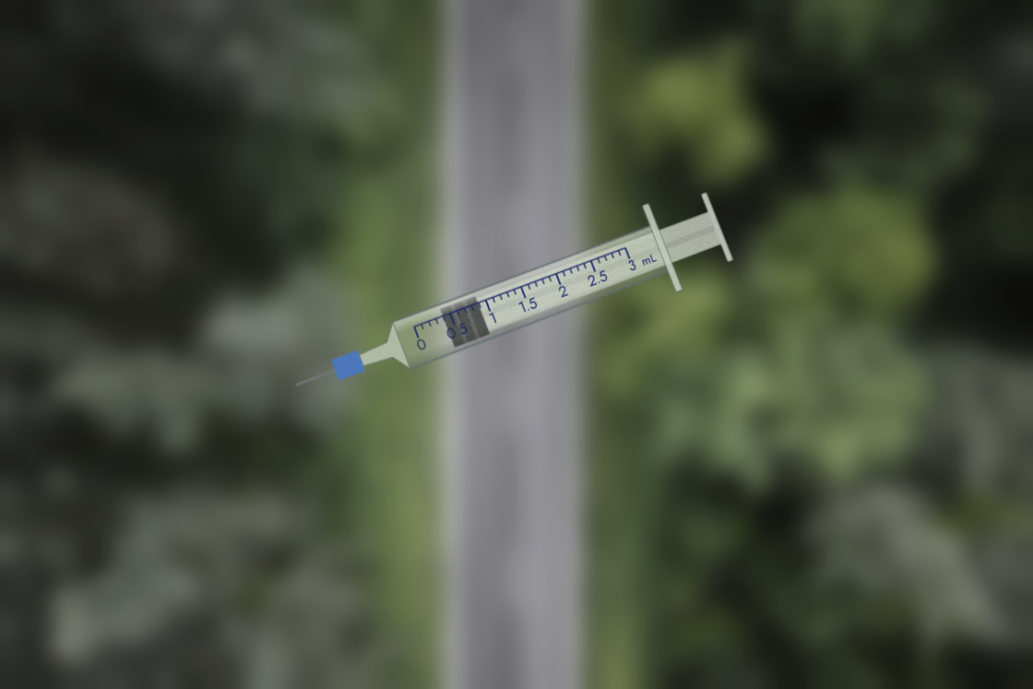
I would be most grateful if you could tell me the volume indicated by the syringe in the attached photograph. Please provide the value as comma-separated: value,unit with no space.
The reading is 0.4,mL
